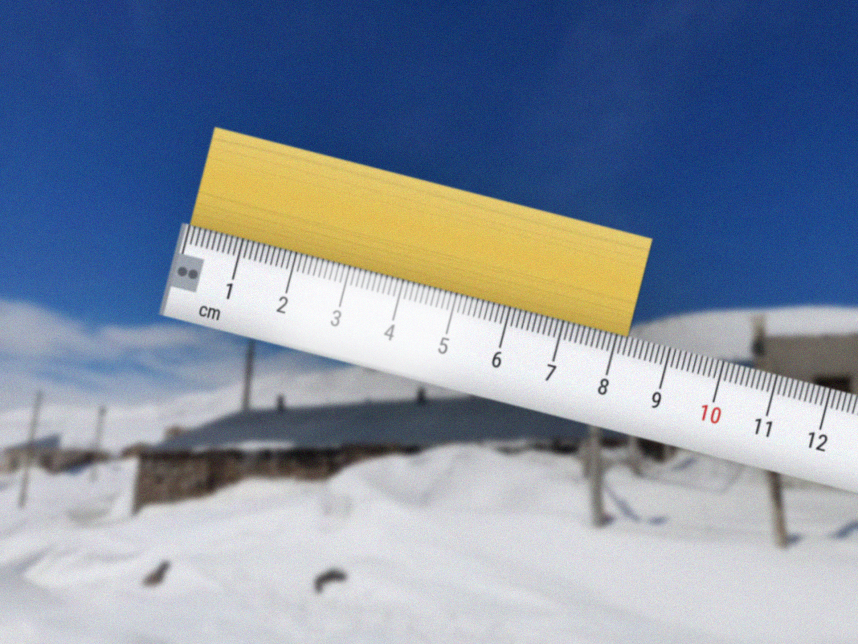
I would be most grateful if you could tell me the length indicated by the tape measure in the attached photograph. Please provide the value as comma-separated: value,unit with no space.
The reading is 8.2,cm
